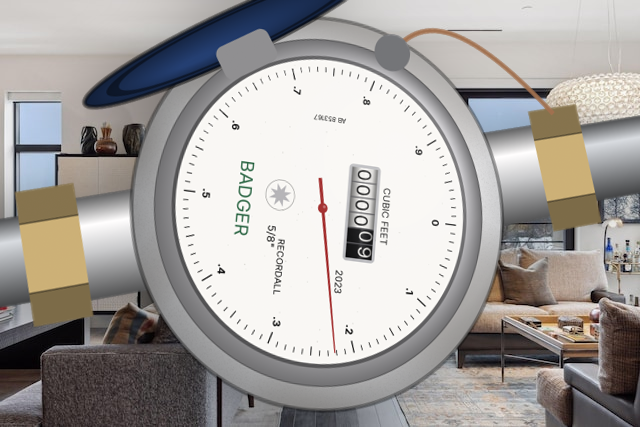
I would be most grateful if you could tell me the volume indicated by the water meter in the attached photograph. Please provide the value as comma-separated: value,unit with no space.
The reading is 9.22,ft³
